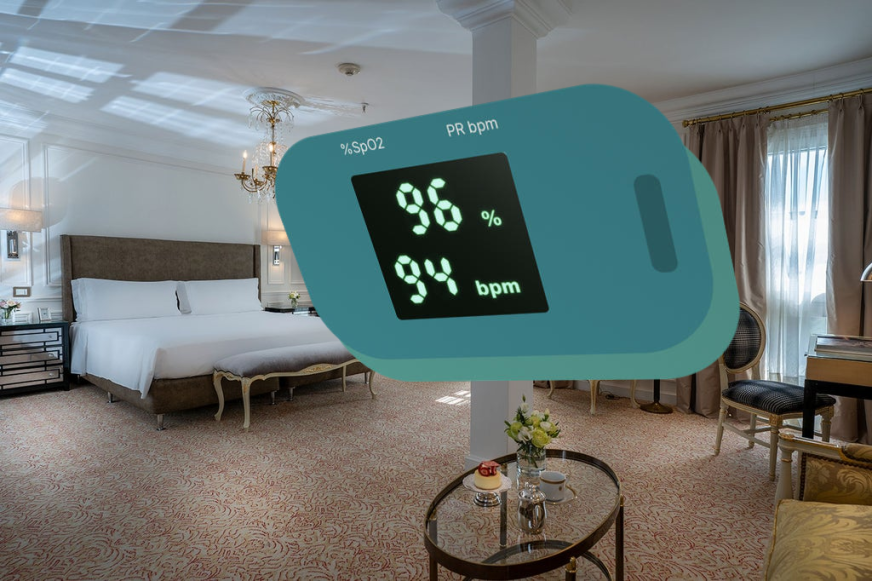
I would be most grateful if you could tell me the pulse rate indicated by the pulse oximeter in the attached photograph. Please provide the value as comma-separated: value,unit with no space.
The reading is 94,bpm
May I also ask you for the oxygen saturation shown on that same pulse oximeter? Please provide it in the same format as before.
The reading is 96,%
